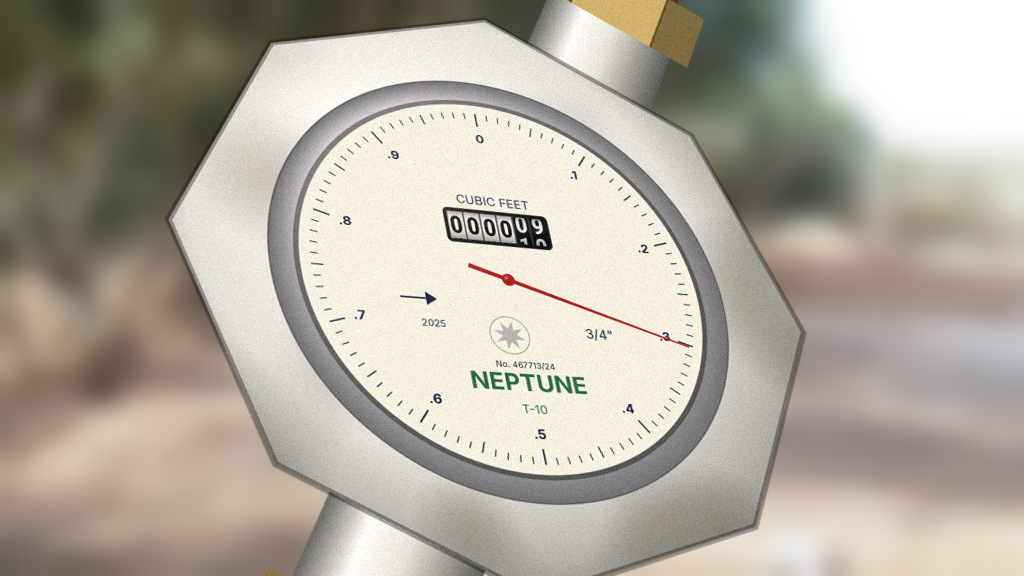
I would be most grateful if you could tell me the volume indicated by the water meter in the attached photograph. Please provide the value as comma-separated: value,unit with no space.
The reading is 9.30,ft³
